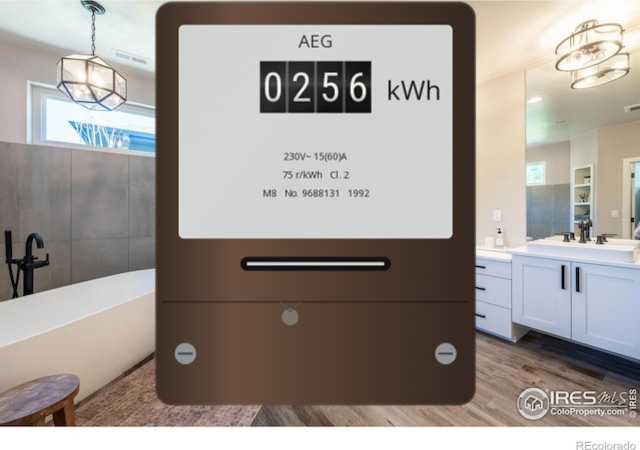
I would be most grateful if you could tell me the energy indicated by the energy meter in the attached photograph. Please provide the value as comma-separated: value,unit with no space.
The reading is 256,kWh
